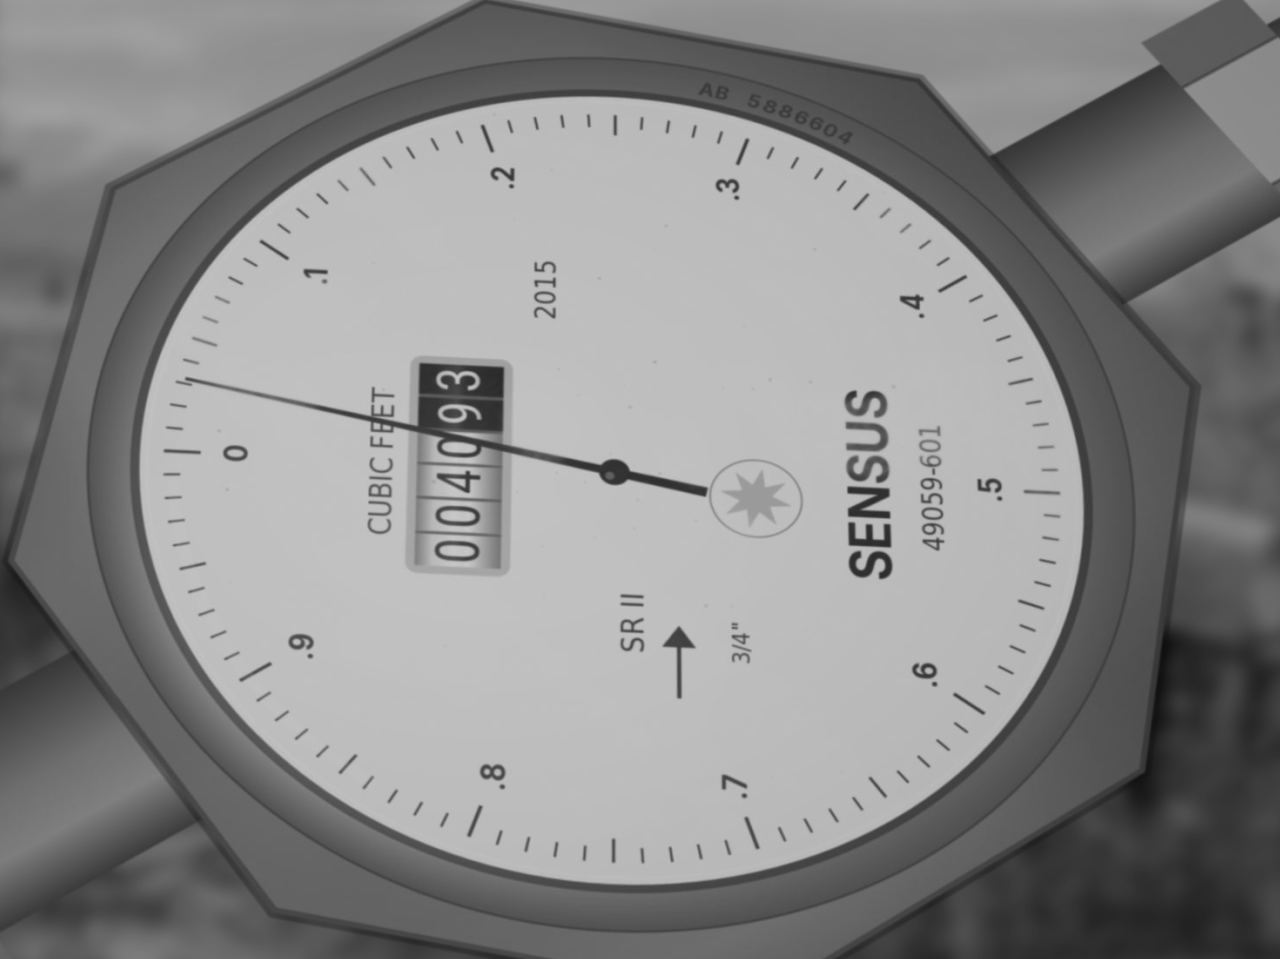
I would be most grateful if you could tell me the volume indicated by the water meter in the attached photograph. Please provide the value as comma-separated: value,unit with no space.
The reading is 4093.03,ft³
